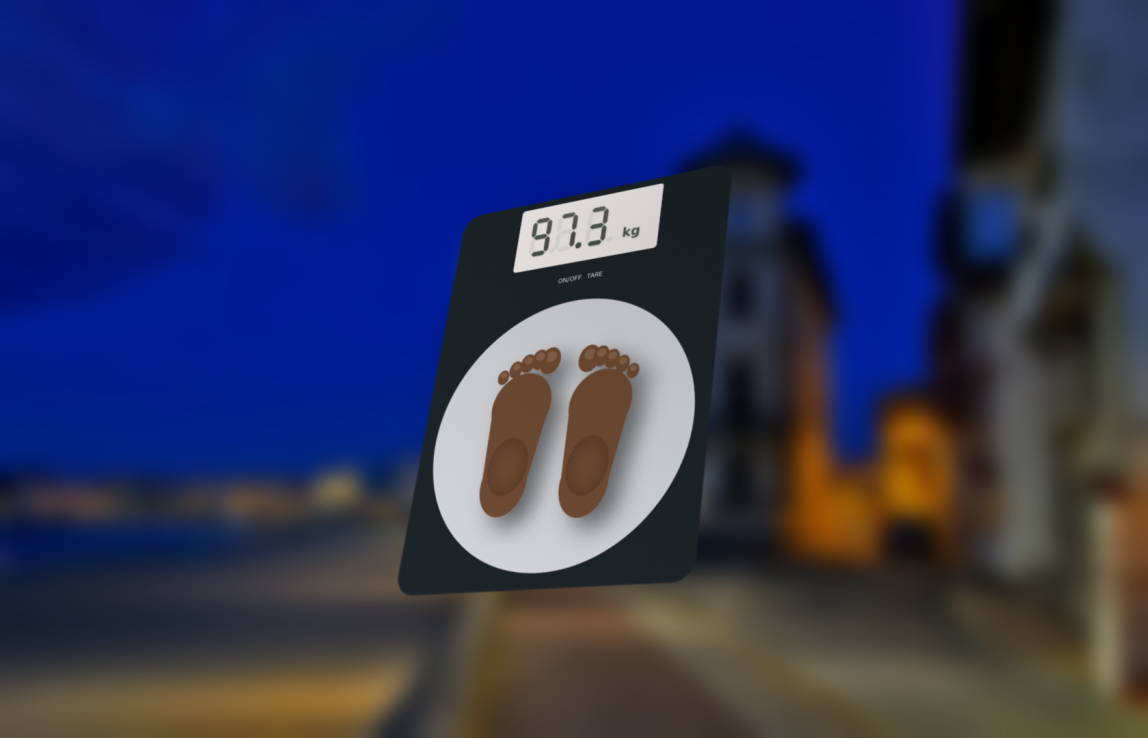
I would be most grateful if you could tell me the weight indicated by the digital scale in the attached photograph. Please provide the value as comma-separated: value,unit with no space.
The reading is 97.3,kg
